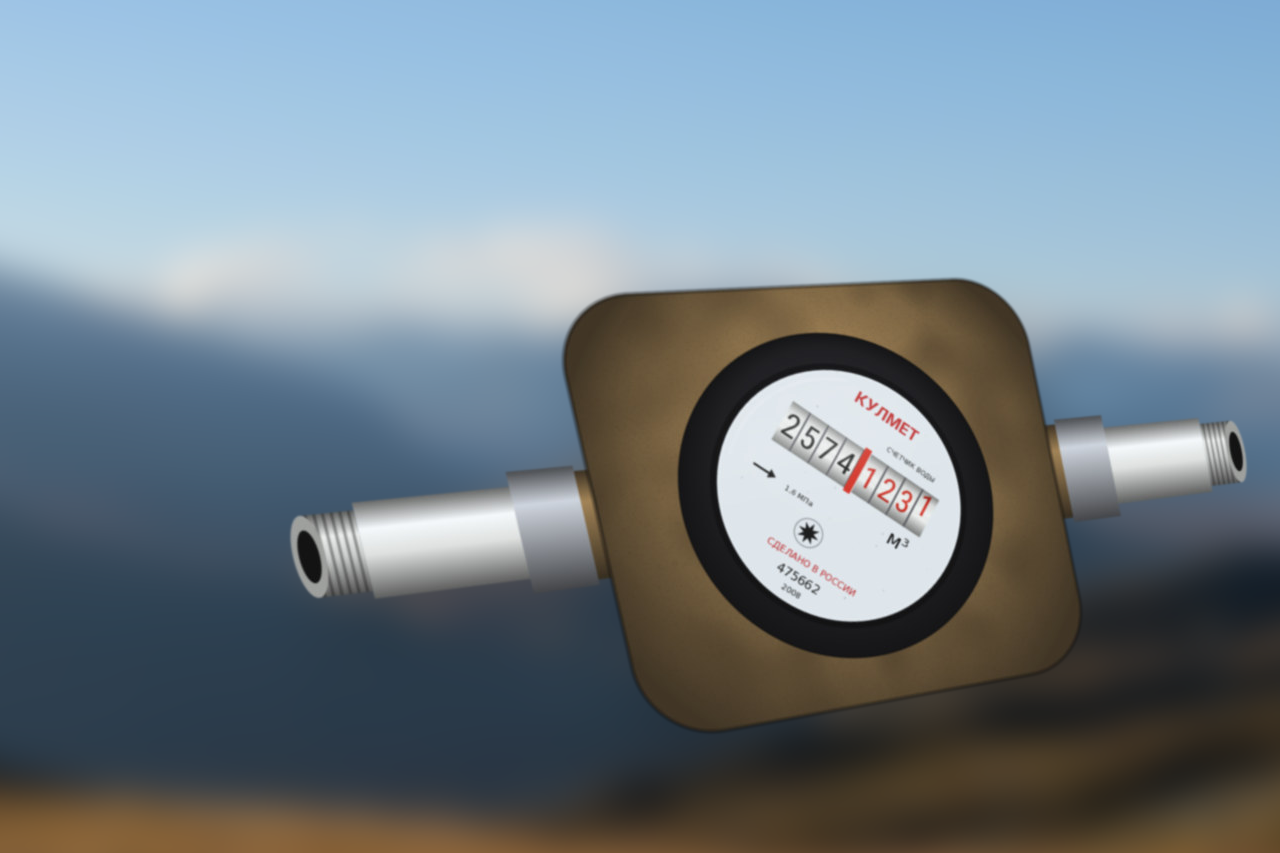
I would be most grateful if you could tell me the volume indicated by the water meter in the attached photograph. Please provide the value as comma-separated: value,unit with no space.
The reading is 2574.1231,m³
